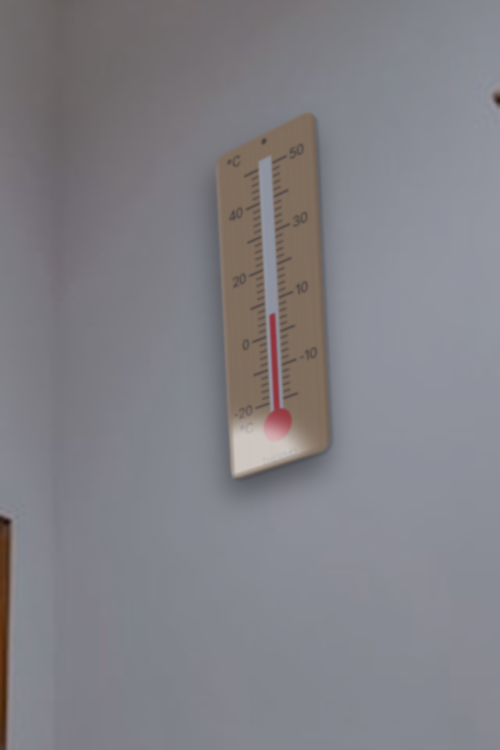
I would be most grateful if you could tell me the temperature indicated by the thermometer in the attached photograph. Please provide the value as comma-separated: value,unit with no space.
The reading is 6,°C
